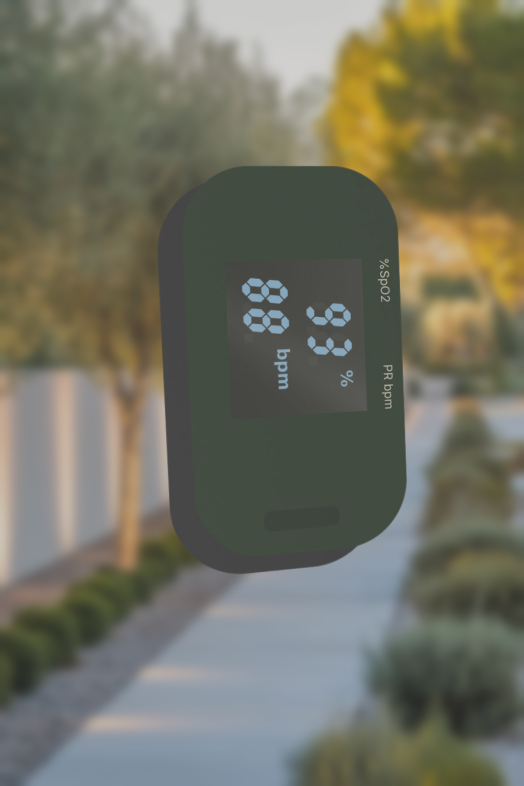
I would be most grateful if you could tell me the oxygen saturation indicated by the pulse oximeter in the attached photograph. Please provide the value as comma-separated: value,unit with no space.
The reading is 93,%
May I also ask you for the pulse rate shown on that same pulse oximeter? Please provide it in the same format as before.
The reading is 88,bpm
